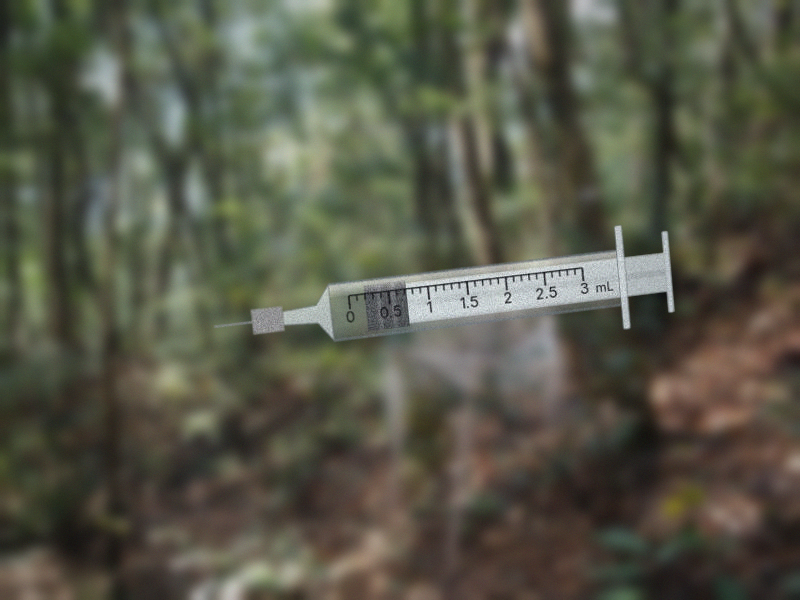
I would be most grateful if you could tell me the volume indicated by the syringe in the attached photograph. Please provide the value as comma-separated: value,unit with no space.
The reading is 0.2,mL
